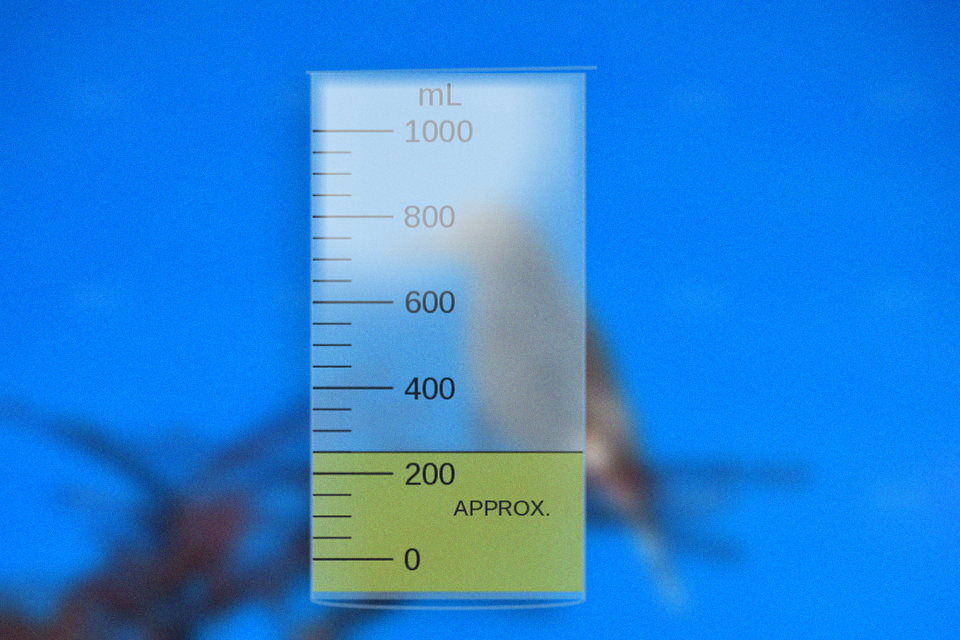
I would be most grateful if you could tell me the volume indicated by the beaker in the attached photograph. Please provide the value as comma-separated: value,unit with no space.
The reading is 250,mL
